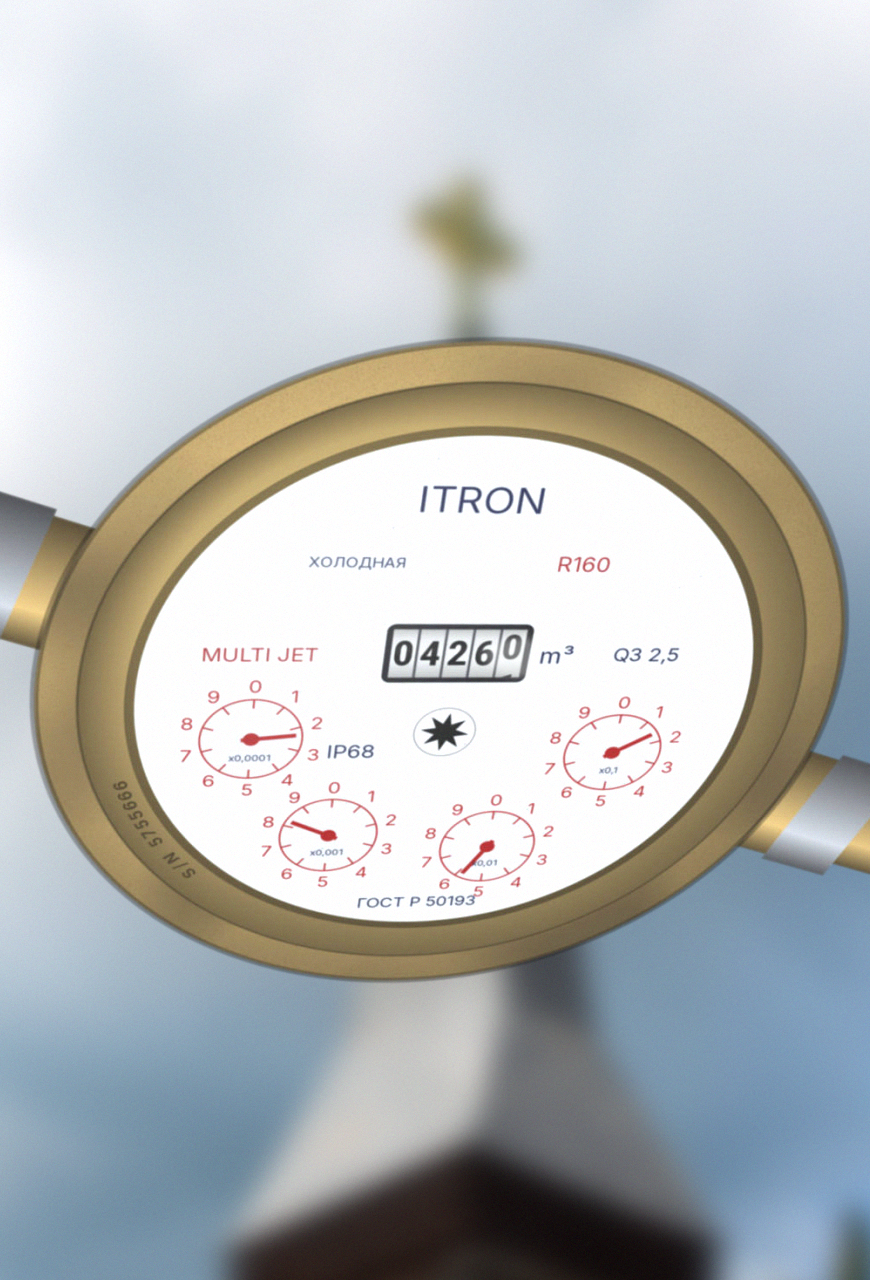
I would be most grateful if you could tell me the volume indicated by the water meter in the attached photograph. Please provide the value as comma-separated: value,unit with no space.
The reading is 4260.1582,m³
